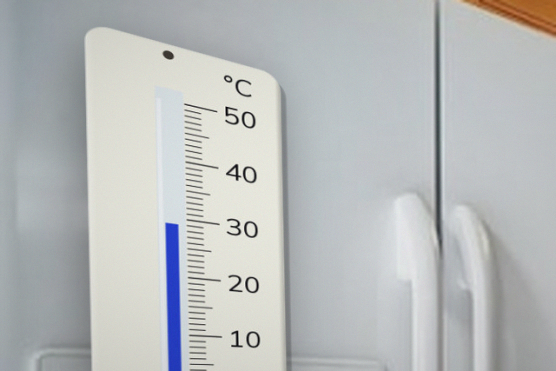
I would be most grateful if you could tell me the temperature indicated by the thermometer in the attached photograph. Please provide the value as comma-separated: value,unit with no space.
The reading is 29,°C
